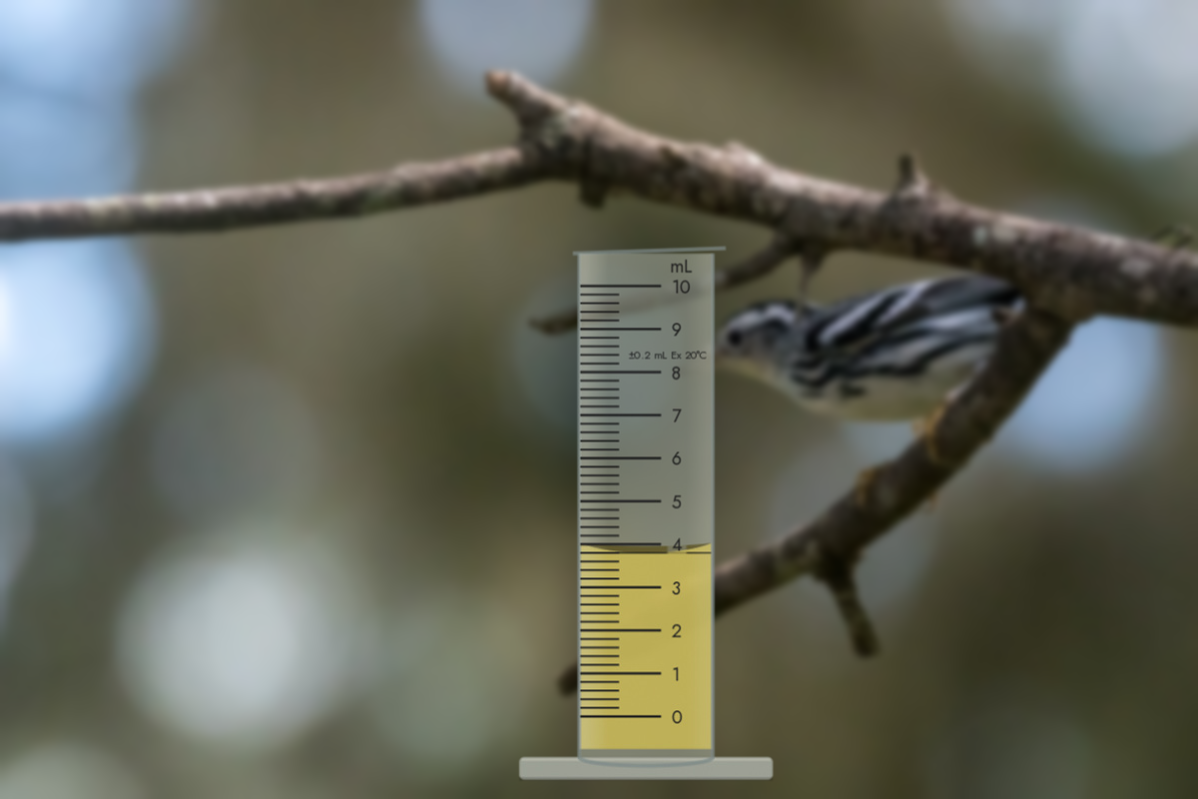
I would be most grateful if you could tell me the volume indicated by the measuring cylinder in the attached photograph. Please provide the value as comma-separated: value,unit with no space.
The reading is 3.8,mL
